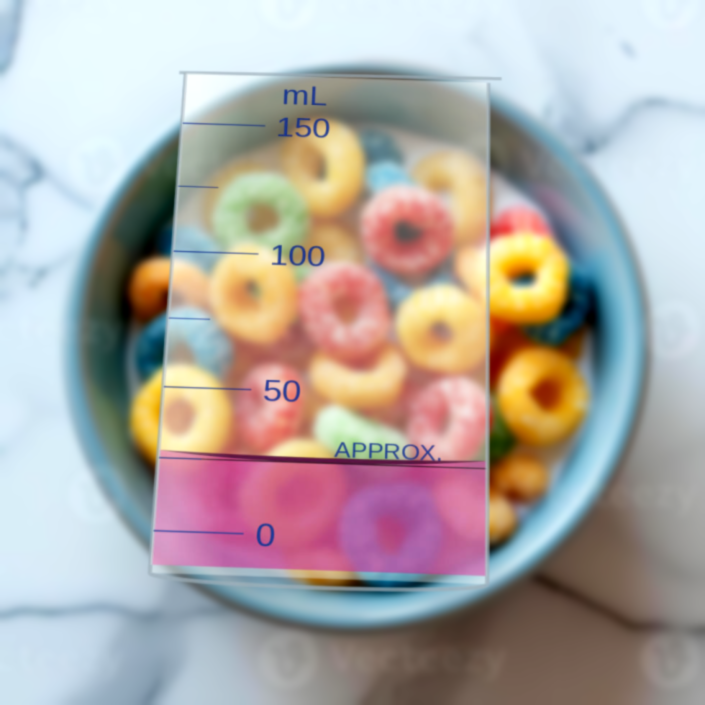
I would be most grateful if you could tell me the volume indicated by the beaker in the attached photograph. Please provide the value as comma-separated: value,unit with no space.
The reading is 25,mL
